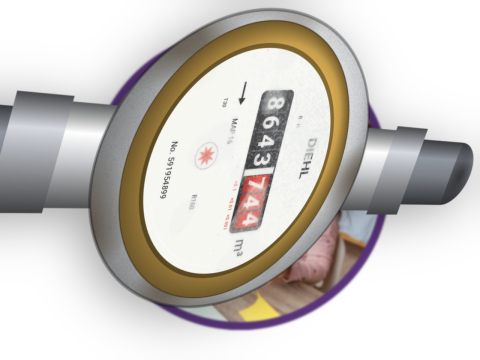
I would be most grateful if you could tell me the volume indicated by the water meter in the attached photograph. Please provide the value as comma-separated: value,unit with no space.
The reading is 8643.744,m³
